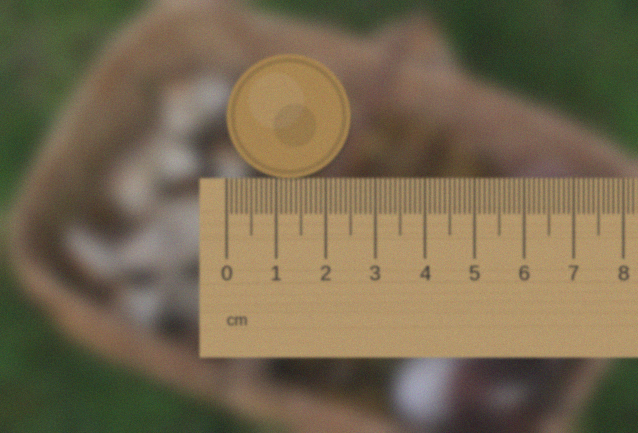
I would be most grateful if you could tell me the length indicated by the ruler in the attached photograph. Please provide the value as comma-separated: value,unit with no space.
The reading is 2.5,cm
